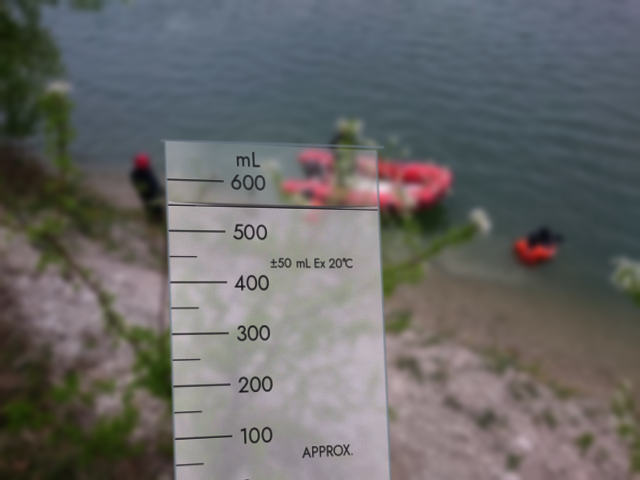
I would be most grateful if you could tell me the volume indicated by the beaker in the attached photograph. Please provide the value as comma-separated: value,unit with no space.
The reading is 550,mL
